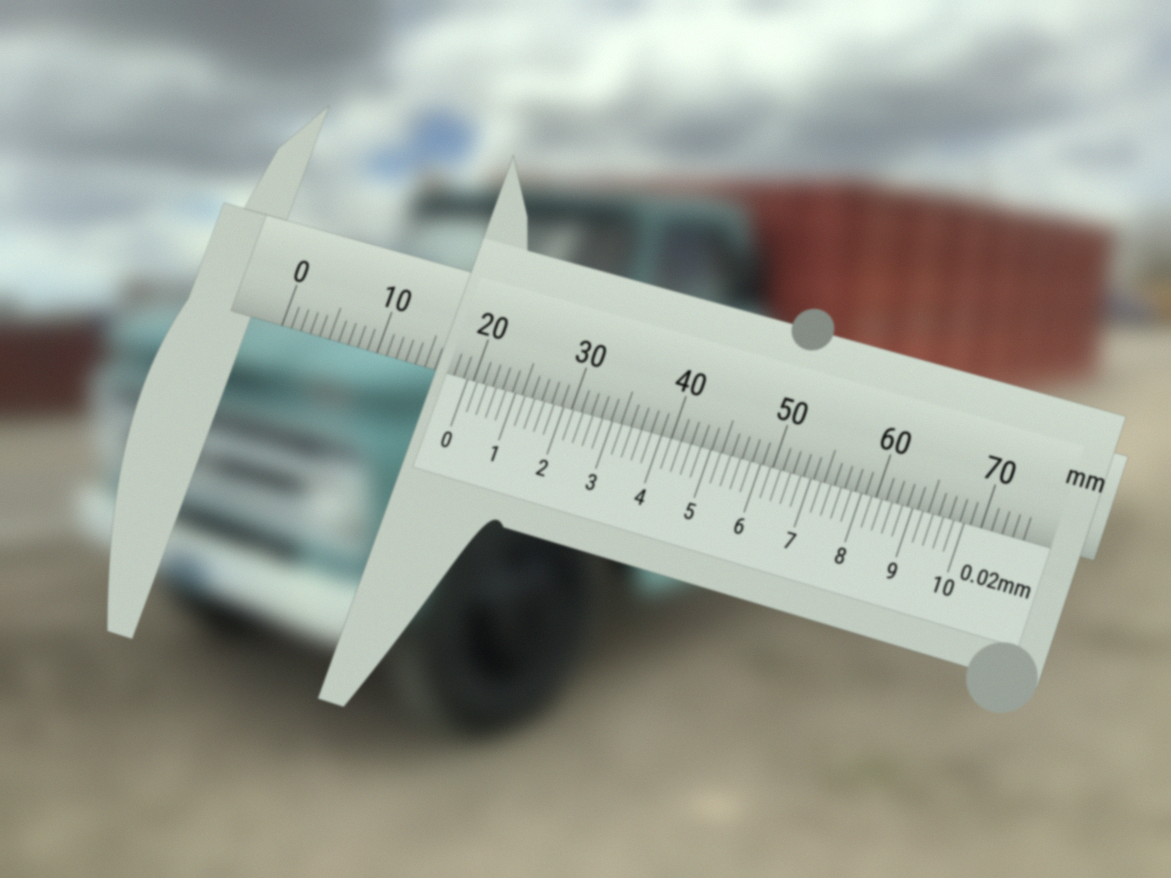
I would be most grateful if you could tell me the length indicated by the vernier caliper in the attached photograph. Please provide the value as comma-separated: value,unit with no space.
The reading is 19.4,mm
